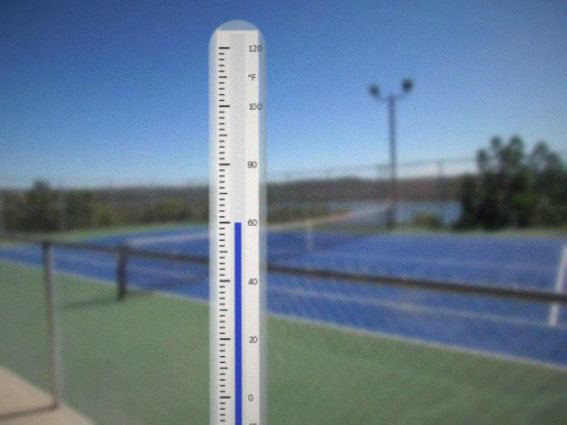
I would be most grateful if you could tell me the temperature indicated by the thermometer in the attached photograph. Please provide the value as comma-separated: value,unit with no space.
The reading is 60,°F
